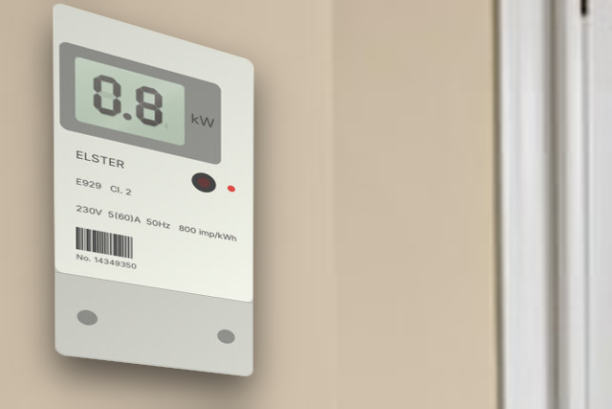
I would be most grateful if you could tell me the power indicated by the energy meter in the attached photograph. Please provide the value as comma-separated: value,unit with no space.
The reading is 0.8,kW
